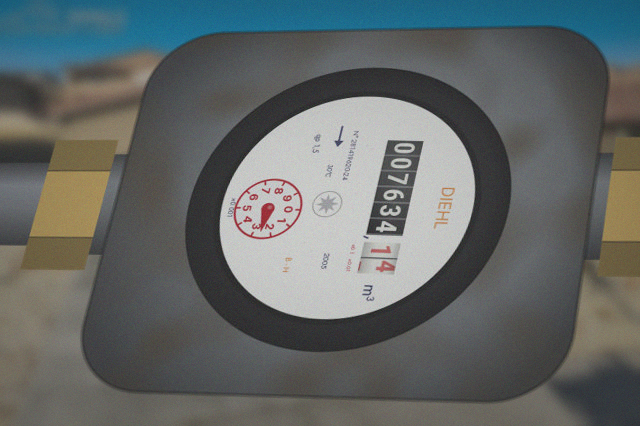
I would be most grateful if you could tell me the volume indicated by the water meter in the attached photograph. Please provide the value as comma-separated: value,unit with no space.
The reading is 7634.142,m³
